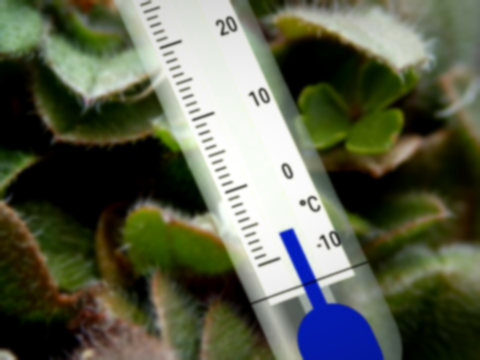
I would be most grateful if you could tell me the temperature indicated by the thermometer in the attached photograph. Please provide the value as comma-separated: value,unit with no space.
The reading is -7,°C
